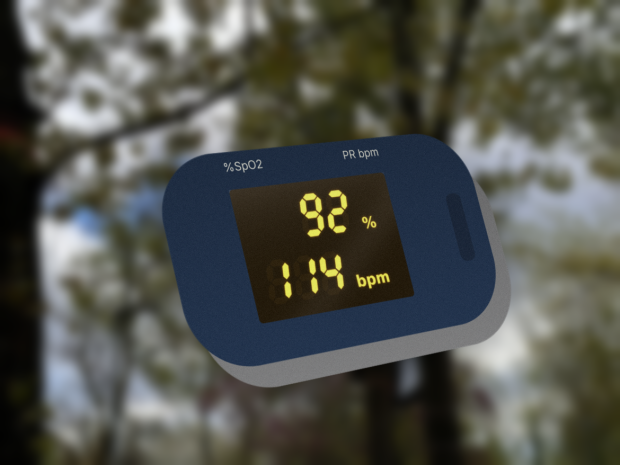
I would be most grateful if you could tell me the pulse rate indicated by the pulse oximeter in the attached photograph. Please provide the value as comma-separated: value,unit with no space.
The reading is 114,bpm
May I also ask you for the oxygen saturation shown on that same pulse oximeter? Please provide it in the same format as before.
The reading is 92,%
